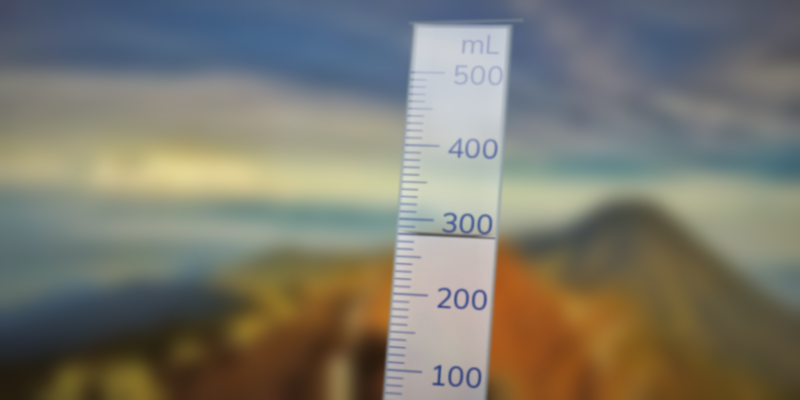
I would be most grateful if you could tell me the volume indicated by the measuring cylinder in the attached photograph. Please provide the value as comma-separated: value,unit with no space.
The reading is 280,mL
